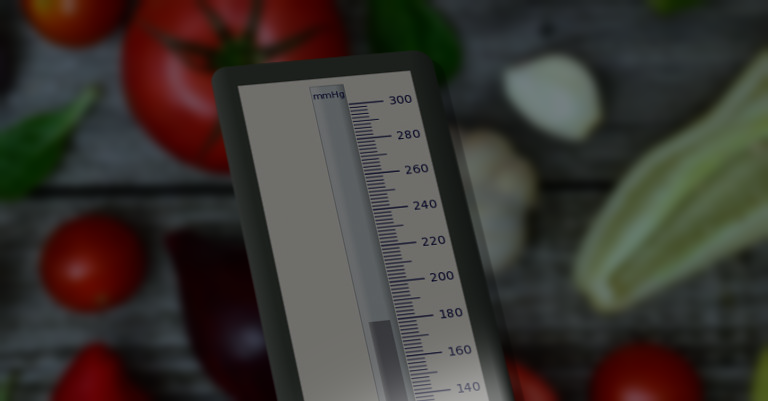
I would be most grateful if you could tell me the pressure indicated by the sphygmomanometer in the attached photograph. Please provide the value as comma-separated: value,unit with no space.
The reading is 180,mmHg
